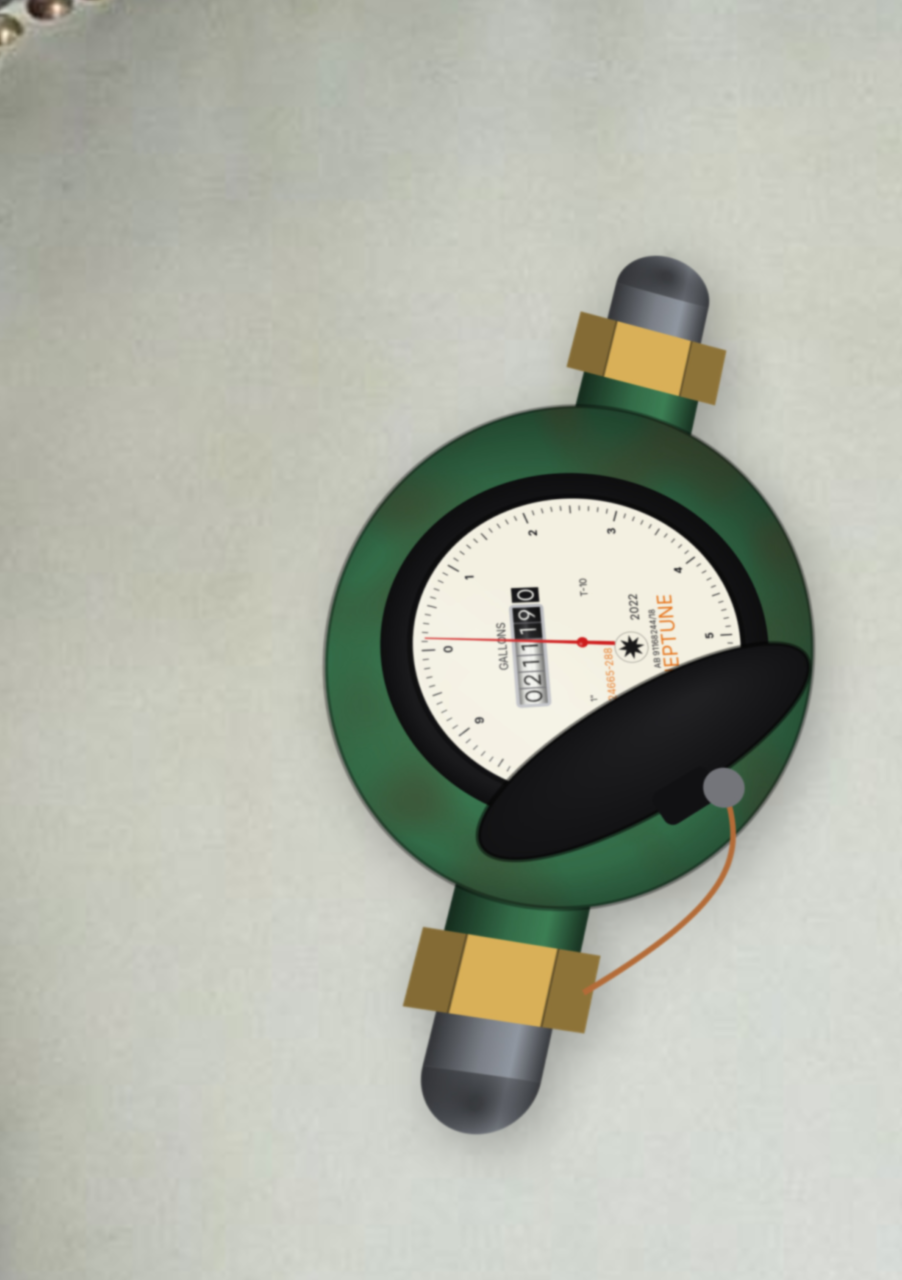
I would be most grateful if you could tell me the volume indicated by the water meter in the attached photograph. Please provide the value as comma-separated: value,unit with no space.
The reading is 211190.1,gal
